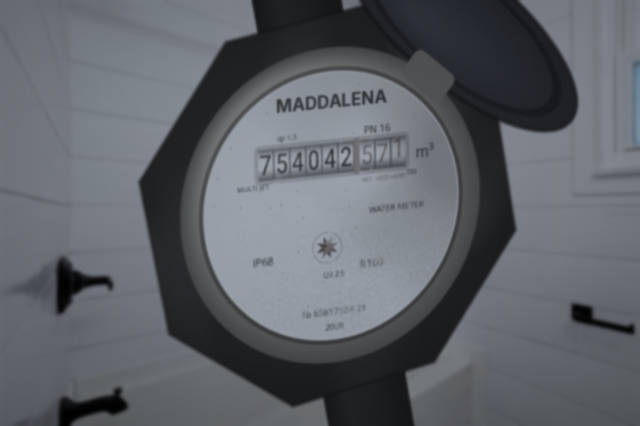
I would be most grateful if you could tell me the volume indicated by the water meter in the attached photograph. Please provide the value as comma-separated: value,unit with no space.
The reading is 754042.571,m³
